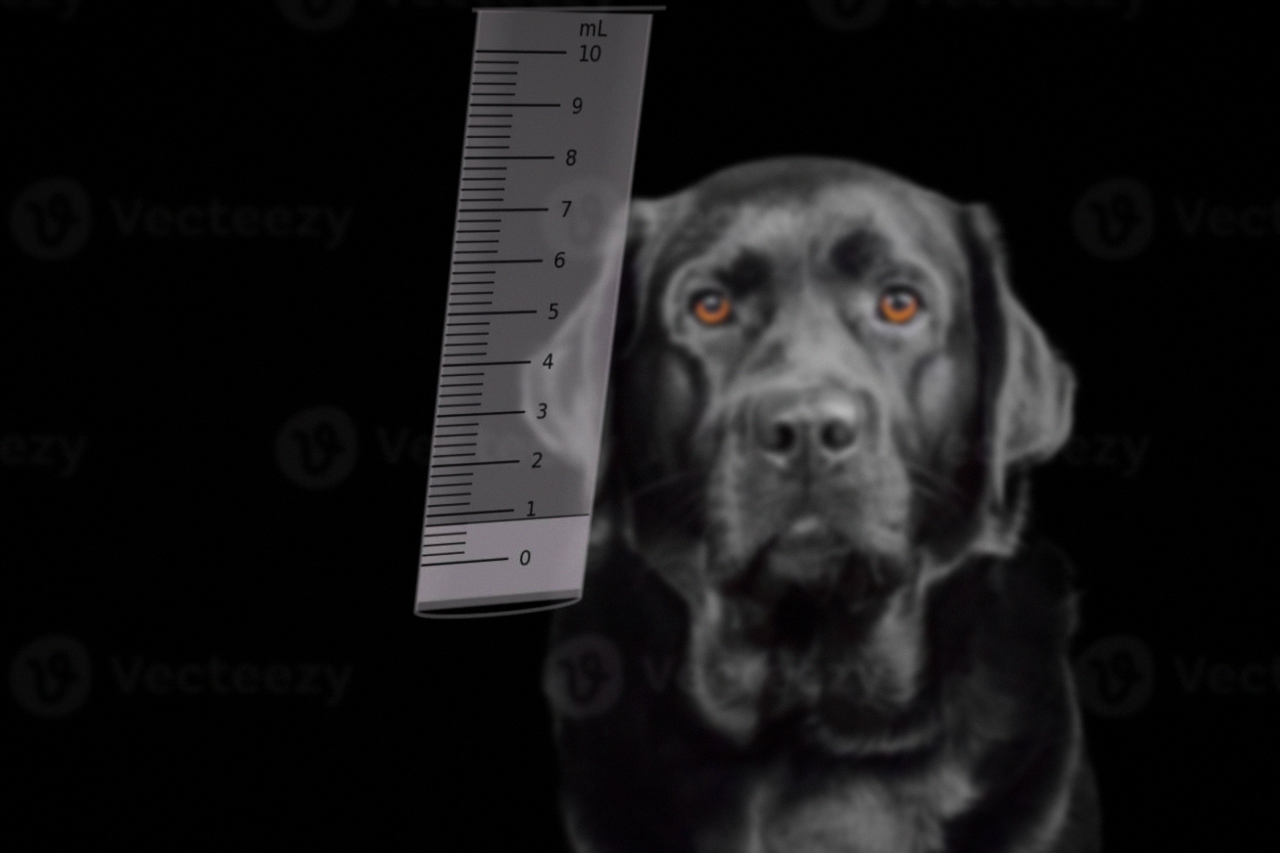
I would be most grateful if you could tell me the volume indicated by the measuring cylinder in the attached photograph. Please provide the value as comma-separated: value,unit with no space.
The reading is 0.8,mL
